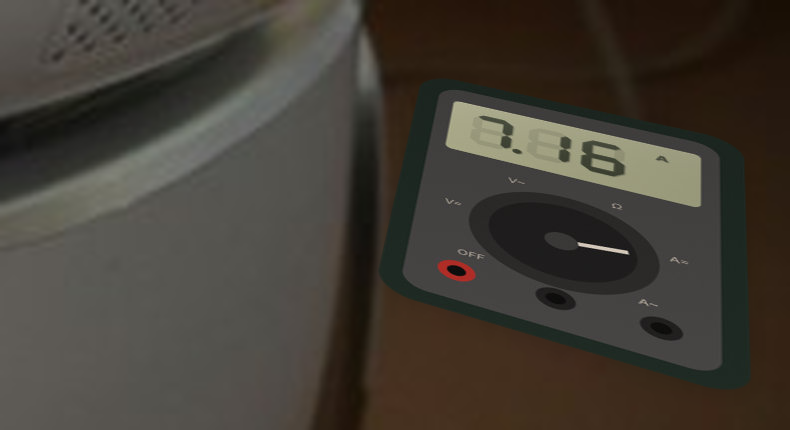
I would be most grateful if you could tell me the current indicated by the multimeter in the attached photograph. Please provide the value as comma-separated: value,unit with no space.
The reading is 7.16,A
